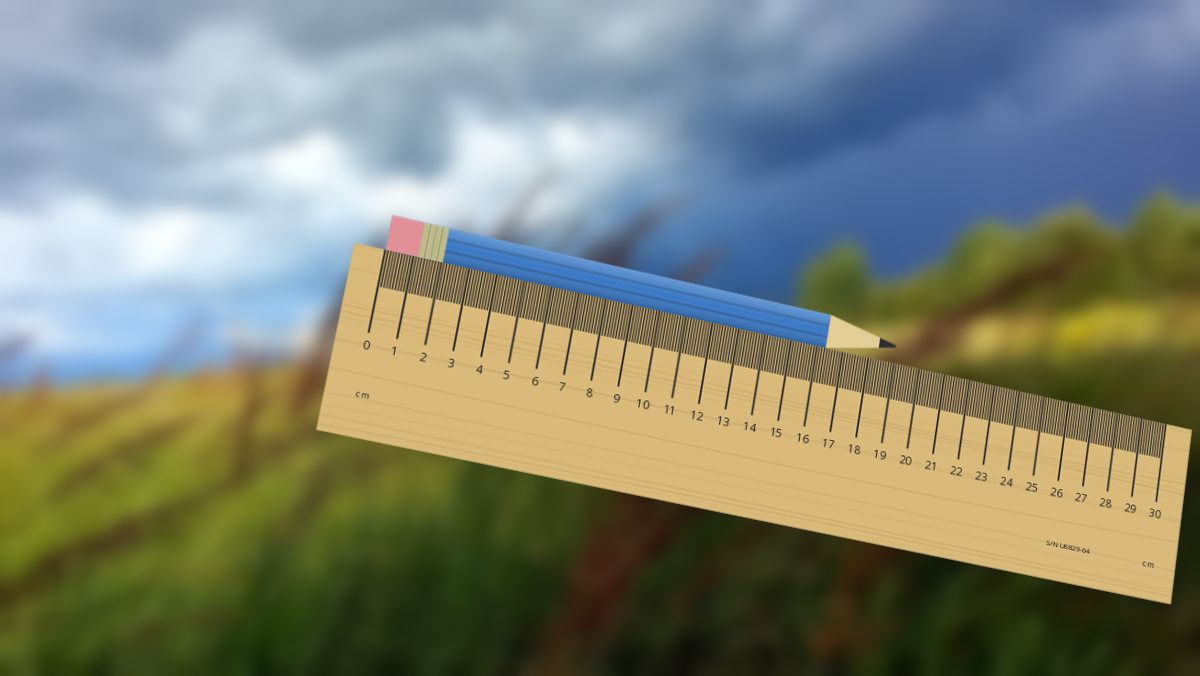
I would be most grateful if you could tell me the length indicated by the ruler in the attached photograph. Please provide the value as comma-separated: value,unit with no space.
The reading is 19,cm
